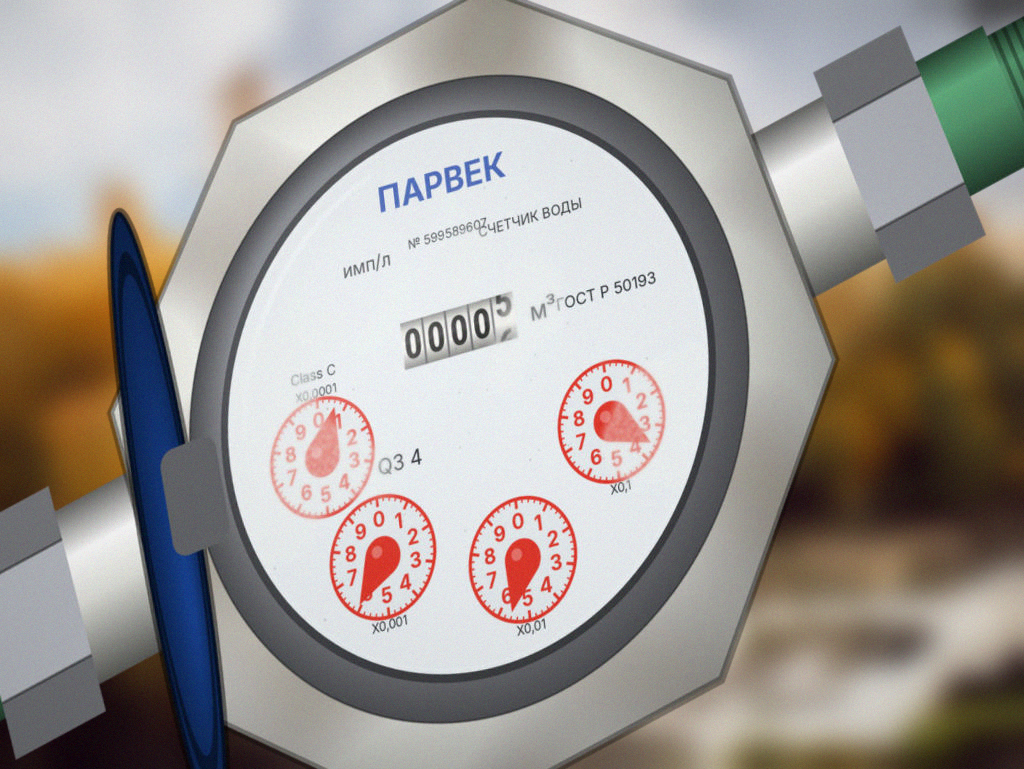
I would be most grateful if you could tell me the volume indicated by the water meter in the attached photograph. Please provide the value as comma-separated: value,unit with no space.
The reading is 5.3560,m³
